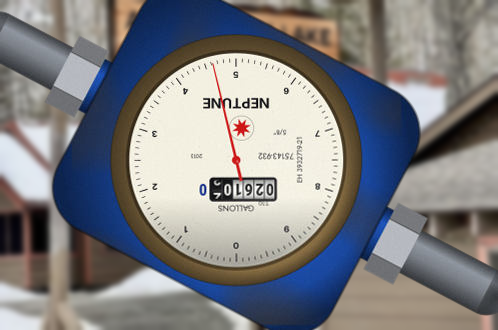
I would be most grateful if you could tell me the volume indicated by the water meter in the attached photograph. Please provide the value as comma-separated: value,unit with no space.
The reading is 261024.6,gal
